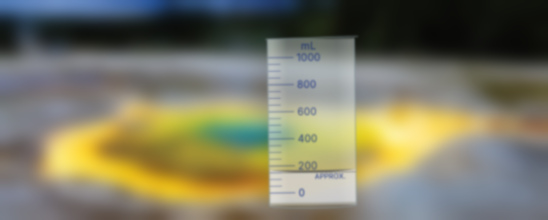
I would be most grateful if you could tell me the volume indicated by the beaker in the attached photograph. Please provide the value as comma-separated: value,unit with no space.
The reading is 150,mL
